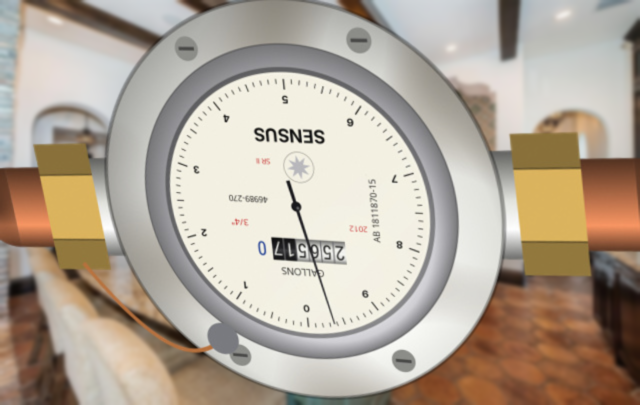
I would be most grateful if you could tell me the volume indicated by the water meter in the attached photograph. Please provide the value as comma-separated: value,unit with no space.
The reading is 2565169.6,gal
